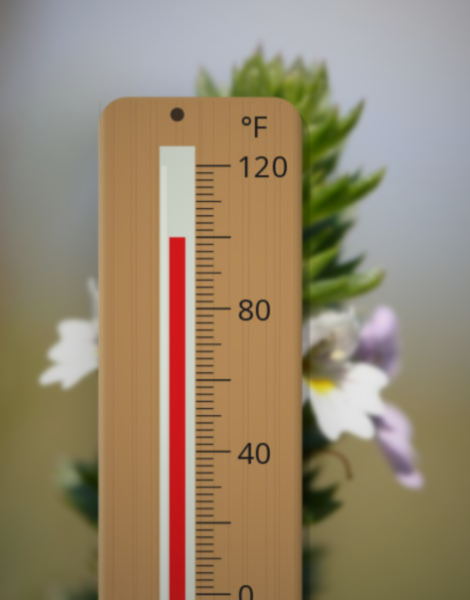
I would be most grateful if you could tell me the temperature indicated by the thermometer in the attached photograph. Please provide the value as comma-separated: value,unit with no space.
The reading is 100,°F
